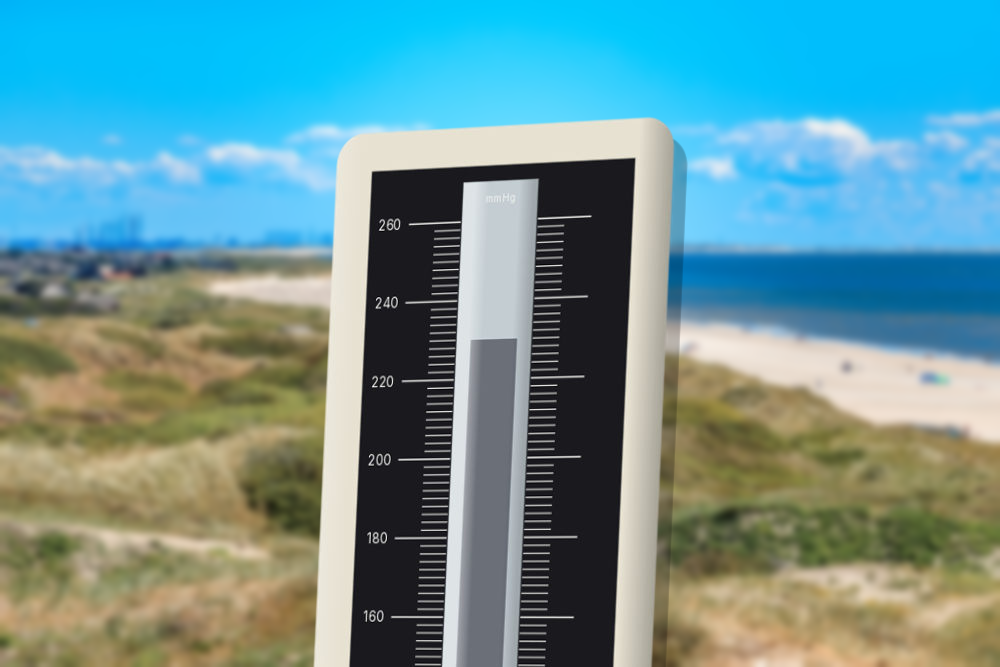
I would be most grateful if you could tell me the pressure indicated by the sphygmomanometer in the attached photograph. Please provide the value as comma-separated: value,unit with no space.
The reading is 230,mmHg
